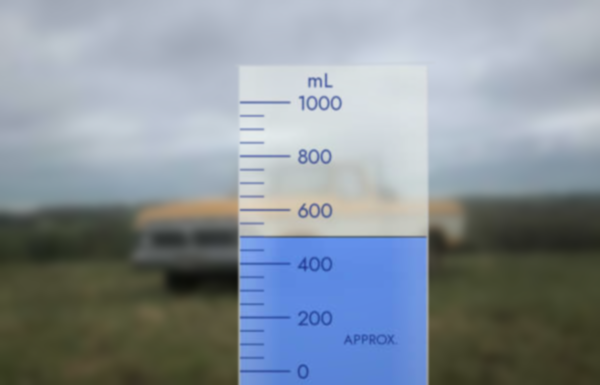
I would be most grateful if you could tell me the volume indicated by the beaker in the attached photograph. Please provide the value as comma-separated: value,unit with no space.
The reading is 500,mL
